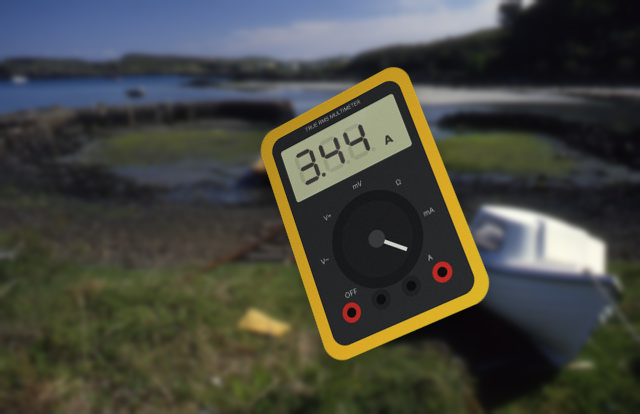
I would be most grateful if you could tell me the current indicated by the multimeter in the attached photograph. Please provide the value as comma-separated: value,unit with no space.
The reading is 3.44,A
